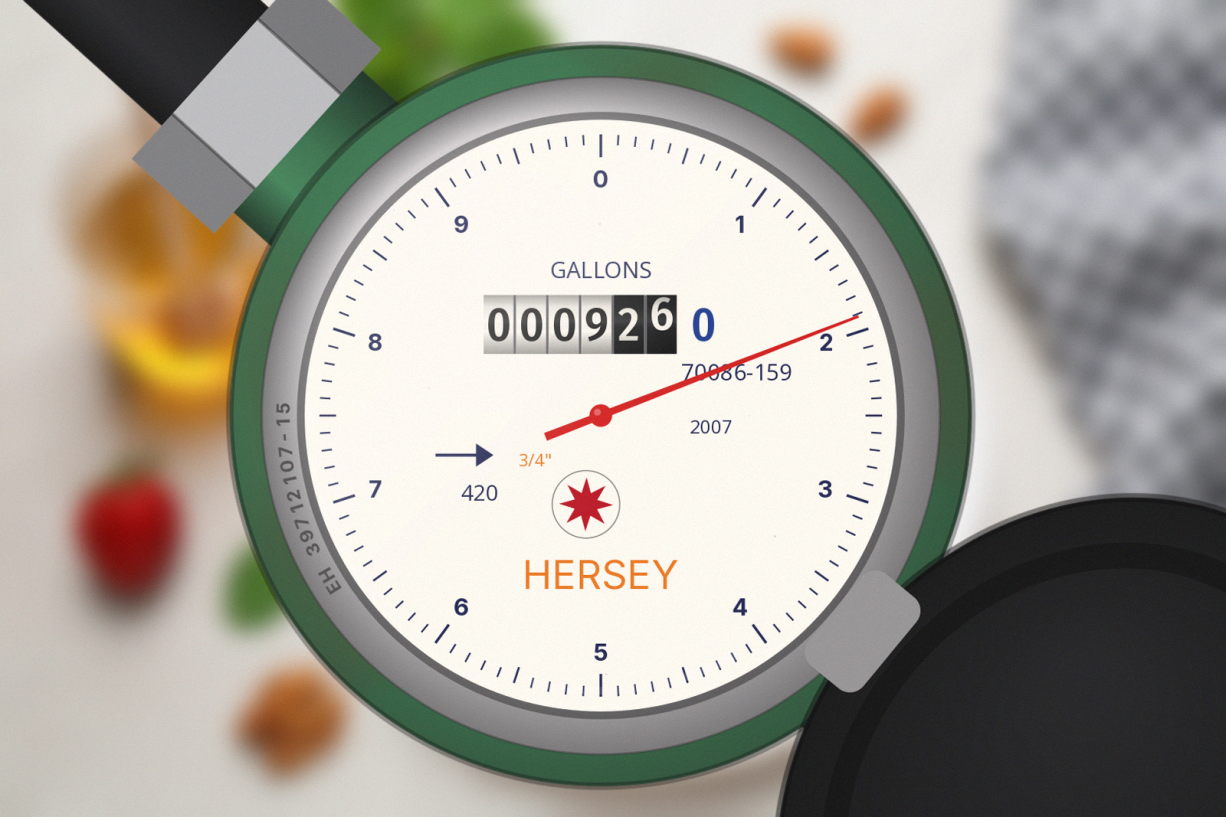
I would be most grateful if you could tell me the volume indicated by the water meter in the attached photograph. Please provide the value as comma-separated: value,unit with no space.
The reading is 9261.9,gal
